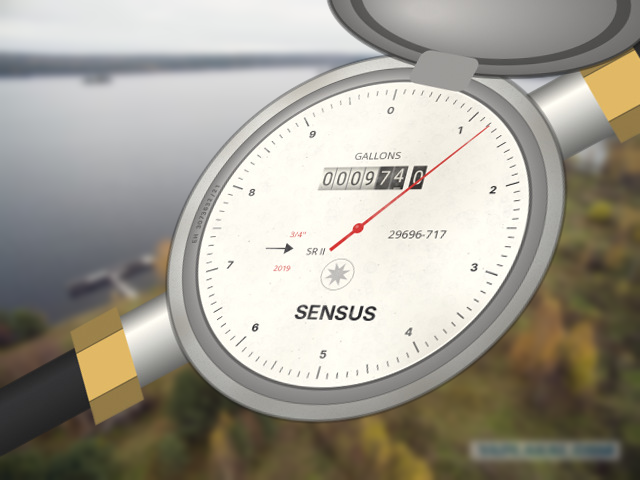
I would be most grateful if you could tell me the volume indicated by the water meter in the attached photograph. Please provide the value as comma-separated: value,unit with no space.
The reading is 9741.2,gal
